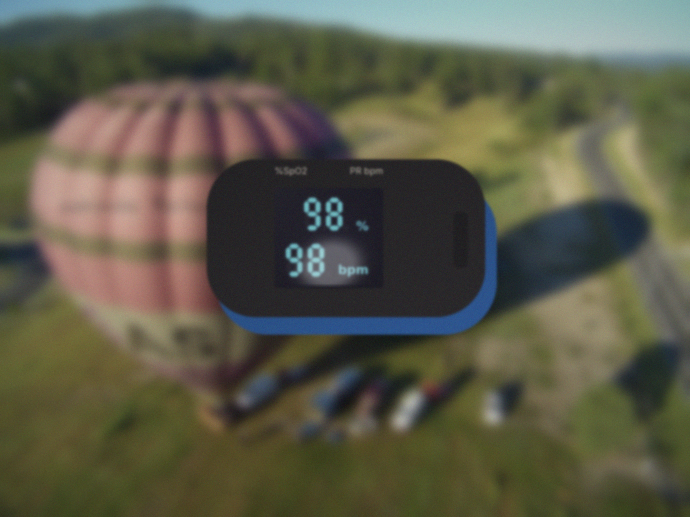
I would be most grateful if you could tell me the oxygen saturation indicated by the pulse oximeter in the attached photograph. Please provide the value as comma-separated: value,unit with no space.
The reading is 98,%
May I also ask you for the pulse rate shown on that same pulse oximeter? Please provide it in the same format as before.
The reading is 98,bpm
